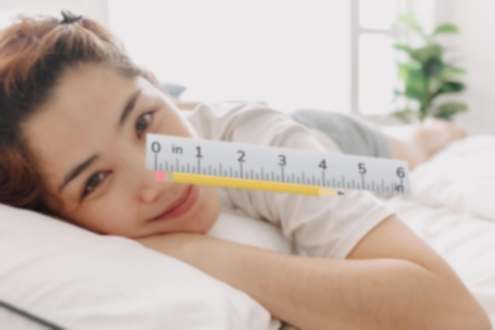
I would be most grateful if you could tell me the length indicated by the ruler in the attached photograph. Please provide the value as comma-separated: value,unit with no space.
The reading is 4.5,in
